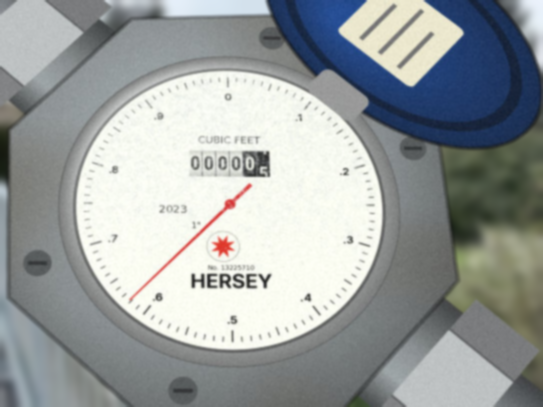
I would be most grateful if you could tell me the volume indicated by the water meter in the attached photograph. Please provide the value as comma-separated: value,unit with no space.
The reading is 4.62,ft³
